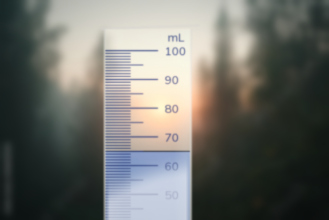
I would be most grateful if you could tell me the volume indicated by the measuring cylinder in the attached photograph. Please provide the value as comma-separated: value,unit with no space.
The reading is 65,mL
